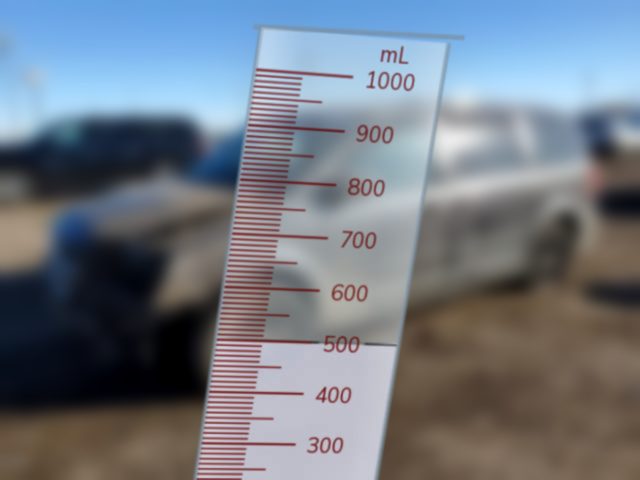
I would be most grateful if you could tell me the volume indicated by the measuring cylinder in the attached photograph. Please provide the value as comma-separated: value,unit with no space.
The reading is 500,mL
